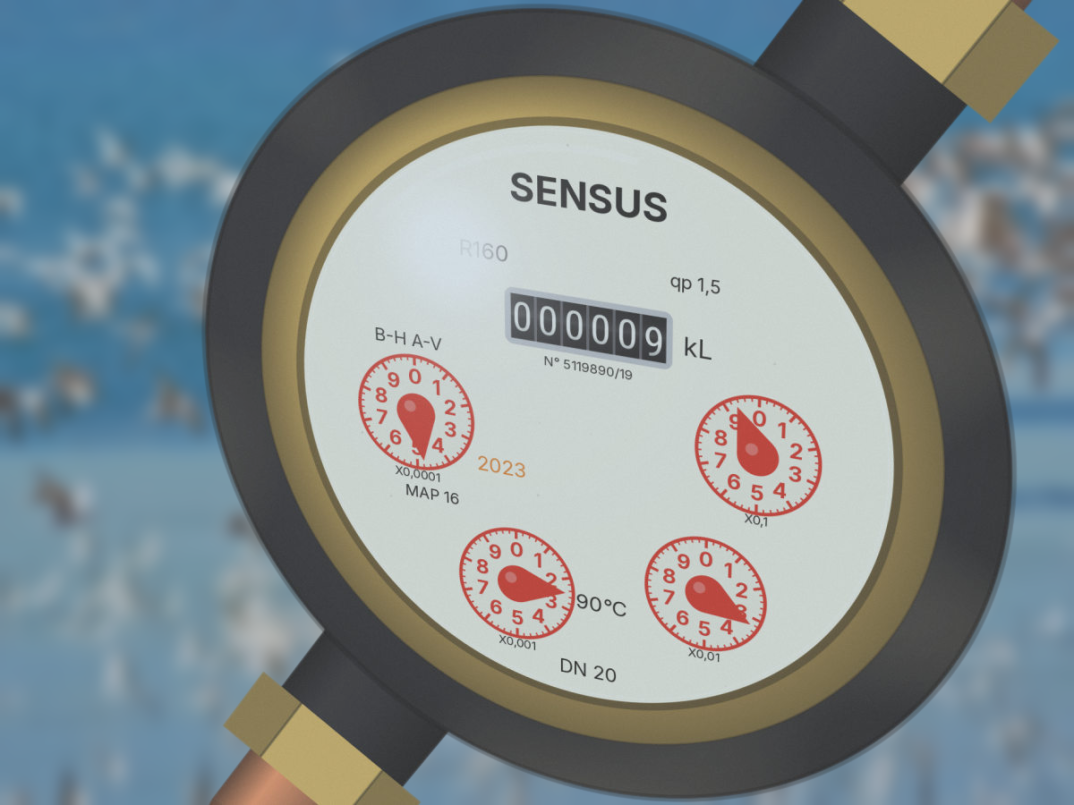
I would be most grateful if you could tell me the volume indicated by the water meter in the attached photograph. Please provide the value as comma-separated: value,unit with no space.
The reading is 8.9324,kL
